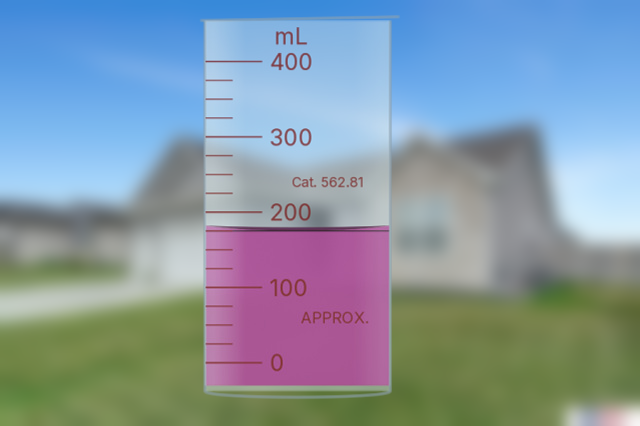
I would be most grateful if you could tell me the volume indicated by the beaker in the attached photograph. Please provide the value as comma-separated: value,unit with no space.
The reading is 175,mL
